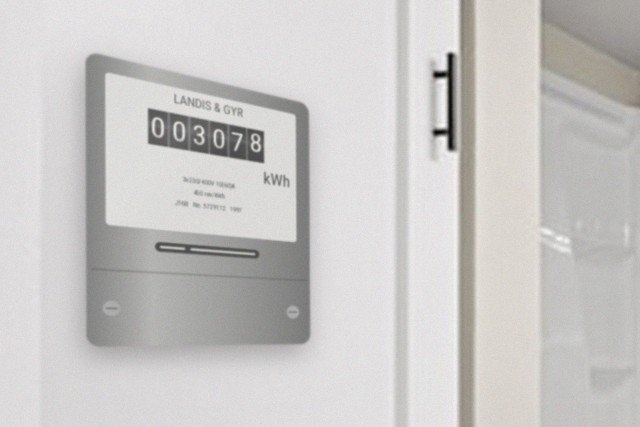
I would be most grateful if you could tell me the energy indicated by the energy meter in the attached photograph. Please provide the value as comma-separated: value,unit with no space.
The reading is 3078,kWh
